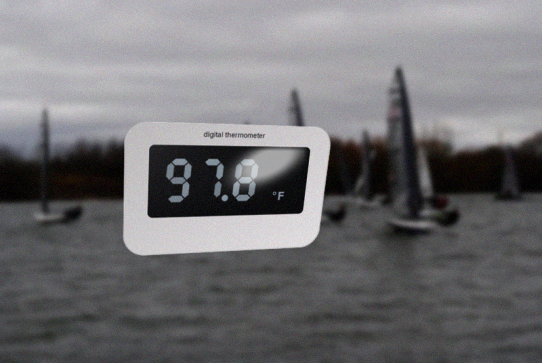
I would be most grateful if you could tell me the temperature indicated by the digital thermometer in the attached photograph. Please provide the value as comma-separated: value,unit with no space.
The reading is 97.8,°F
